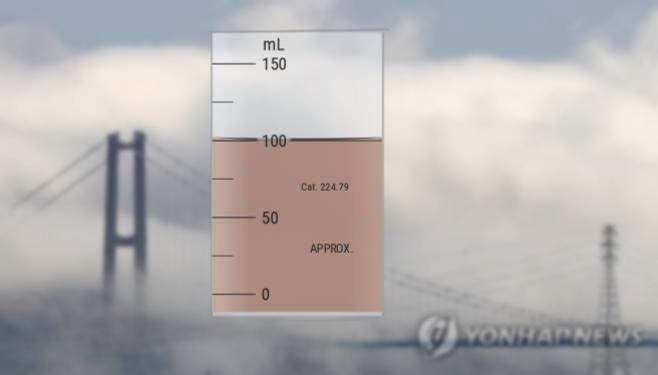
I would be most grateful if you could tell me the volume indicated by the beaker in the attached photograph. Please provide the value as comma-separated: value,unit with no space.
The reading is 100,mL
